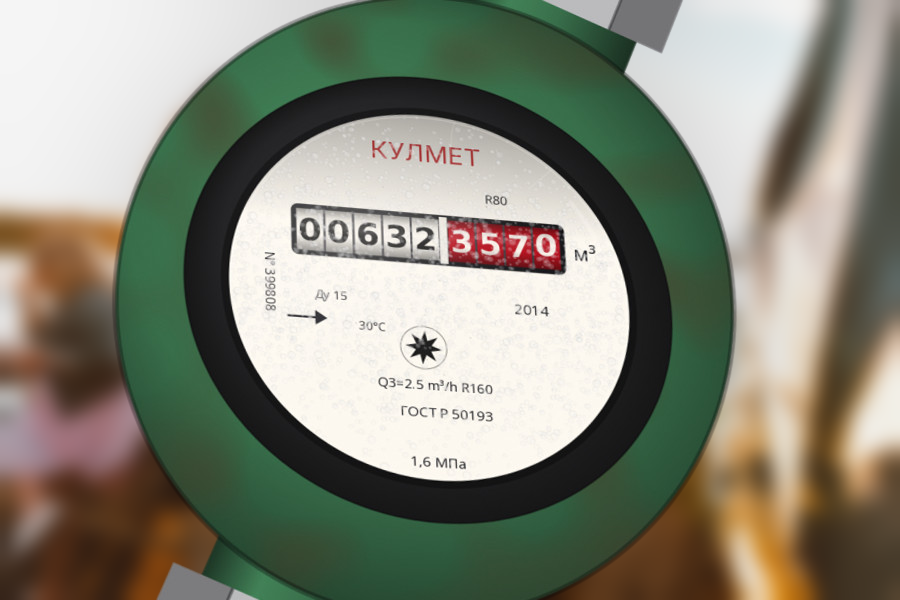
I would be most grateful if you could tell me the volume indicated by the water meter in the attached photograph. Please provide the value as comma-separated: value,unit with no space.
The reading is 632.3570,m³
